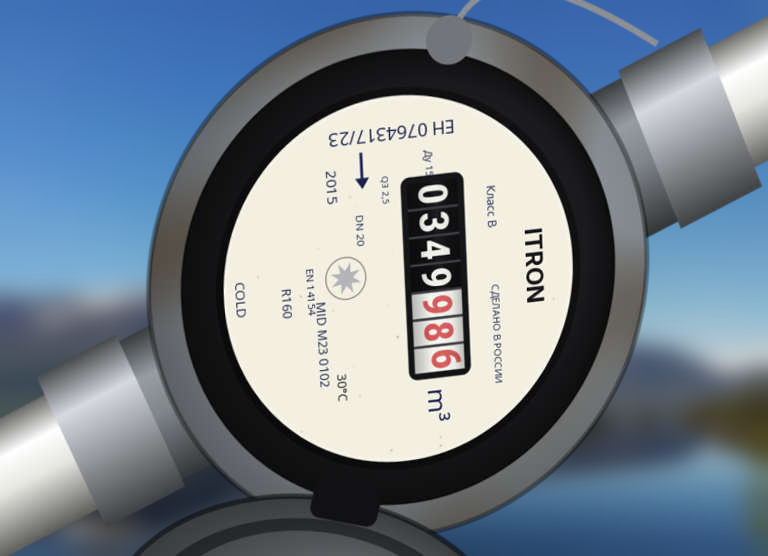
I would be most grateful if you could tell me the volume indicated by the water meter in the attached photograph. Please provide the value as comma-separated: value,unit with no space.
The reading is 349.986,m³
